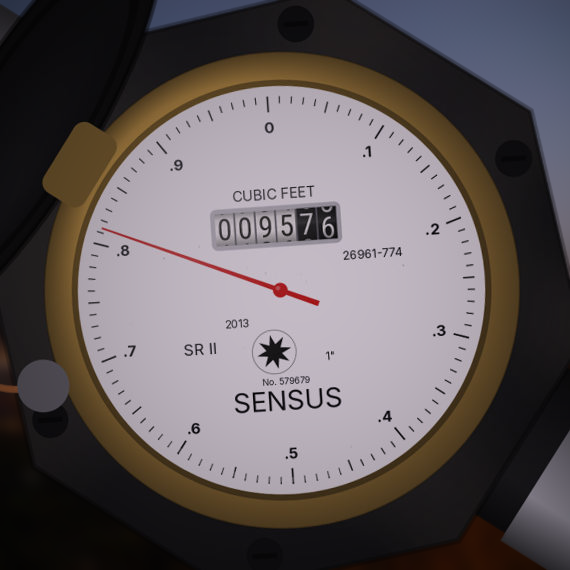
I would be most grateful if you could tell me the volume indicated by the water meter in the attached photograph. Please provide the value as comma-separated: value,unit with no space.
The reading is 9575.81,ft³
